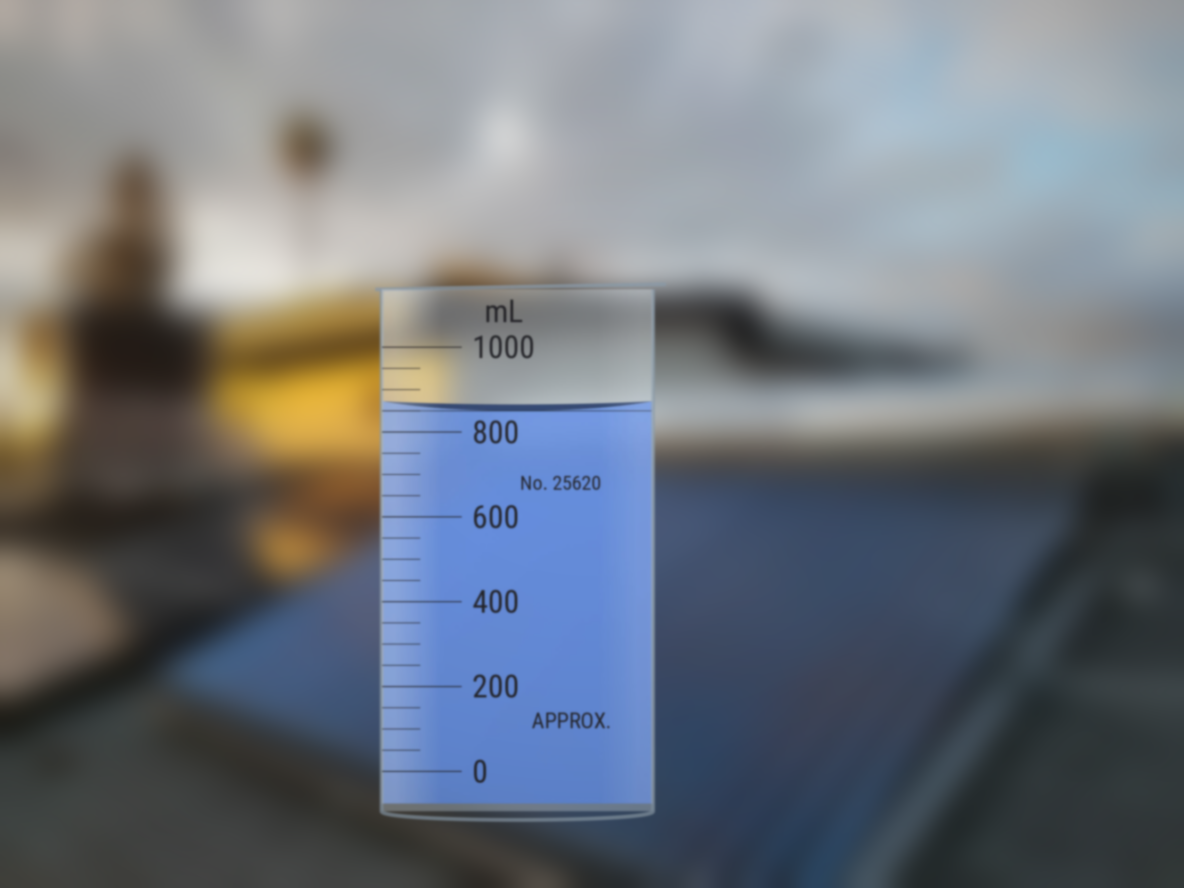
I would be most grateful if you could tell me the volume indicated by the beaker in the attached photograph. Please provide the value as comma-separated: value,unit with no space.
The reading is 850,mL
